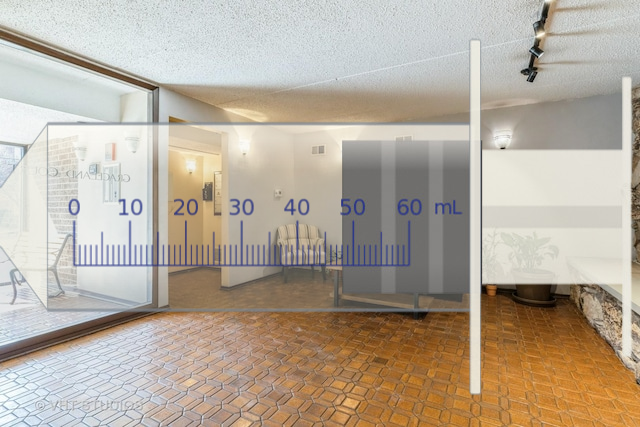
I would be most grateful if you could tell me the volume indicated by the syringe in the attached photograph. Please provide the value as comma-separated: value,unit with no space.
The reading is 48,mL
